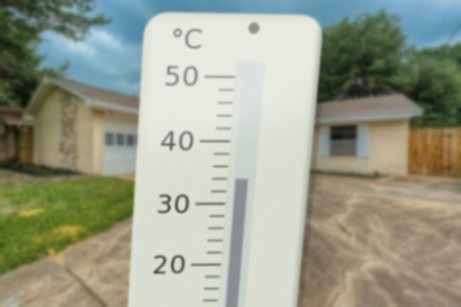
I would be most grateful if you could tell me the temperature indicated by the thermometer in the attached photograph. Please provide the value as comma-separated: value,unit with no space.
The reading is 34,°C
